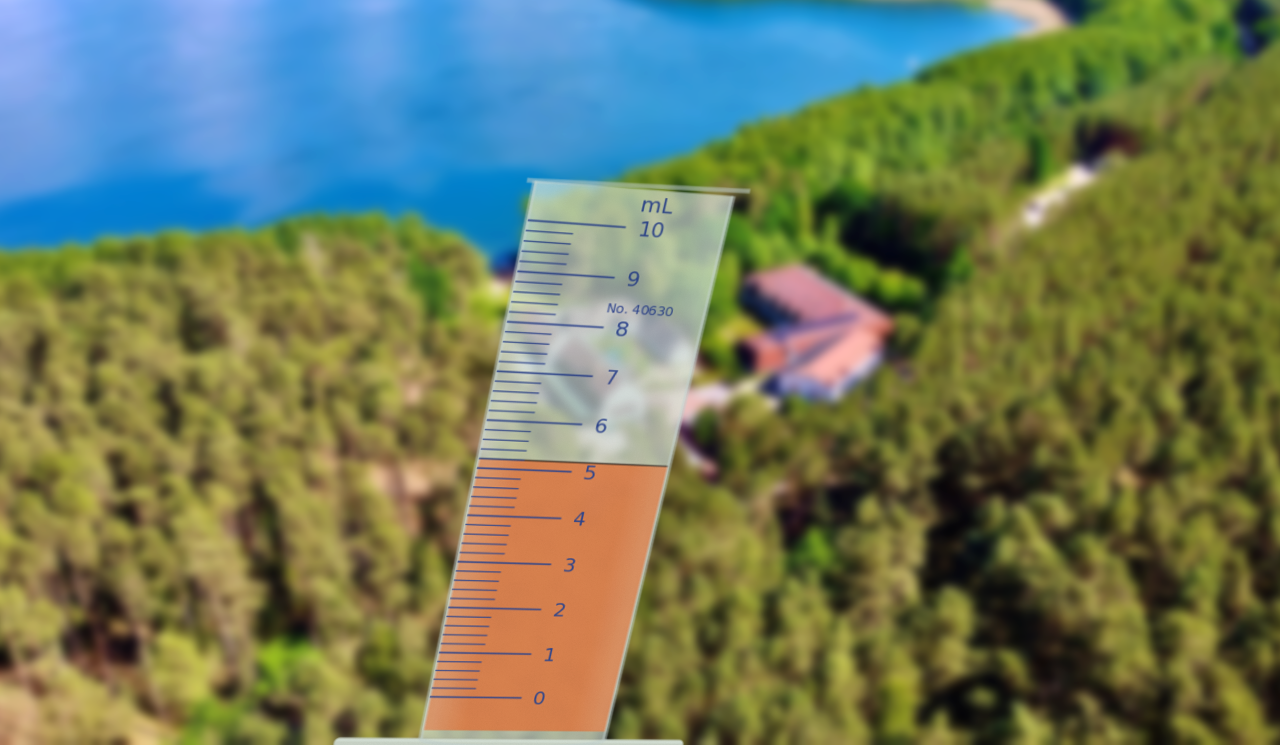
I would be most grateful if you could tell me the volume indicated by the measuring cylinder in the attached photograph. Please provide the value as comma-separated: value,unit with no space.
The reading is 5.2,mL
